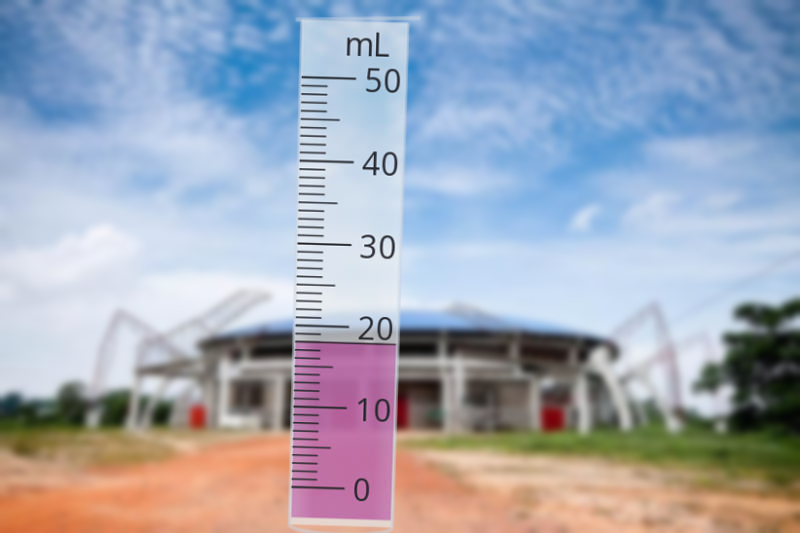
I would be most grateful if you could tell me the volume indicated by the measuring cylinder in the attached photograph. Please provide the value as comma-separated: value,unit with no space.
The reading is 18,mL
